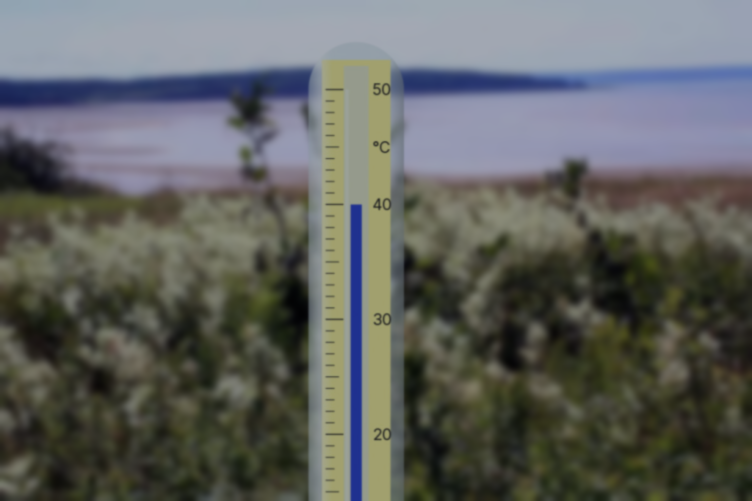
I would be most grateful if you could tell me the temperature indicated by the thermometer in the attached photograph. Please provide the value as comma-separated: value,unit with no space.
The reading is 40,°C
